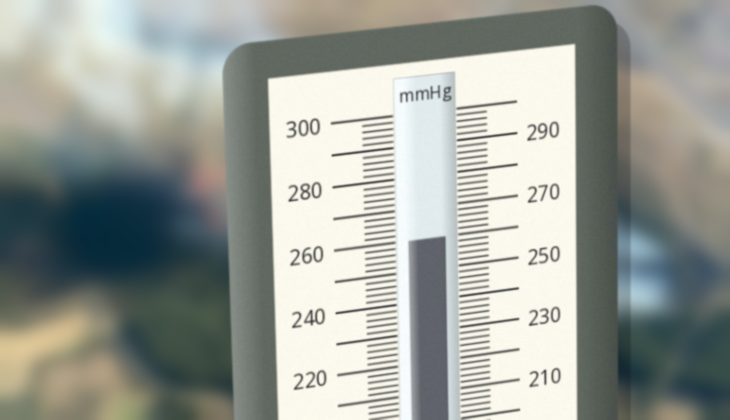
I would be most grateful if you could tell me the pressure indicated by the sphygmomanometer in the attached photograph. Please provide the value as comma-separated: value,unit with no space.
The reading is 260,mmHg
